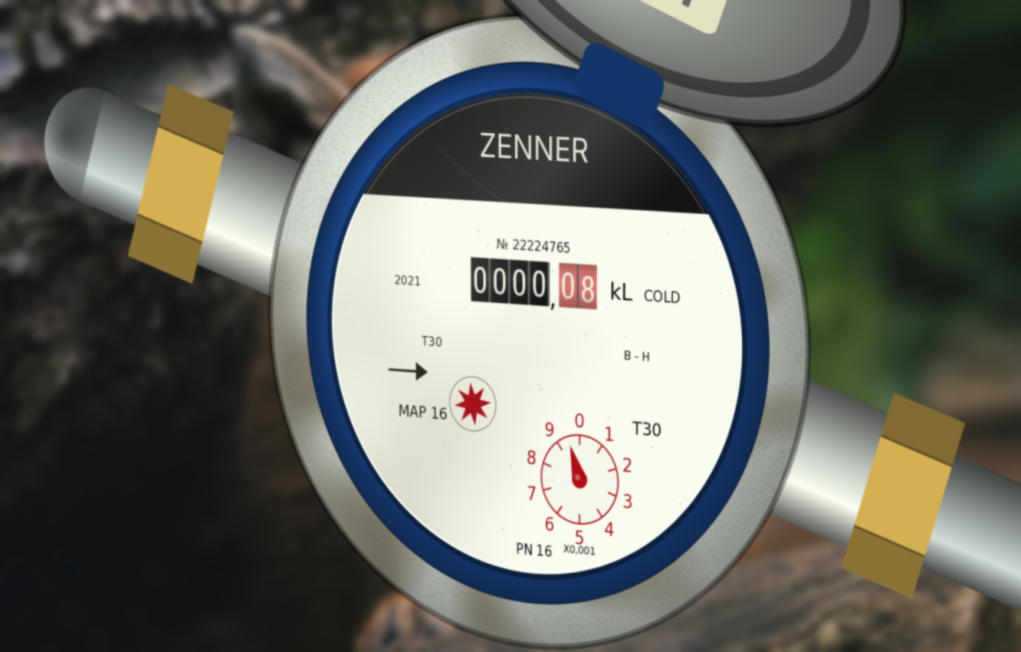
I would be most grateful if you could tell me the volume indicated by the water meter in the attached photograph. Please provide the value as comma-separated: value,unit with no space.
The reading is 0.079,kL
